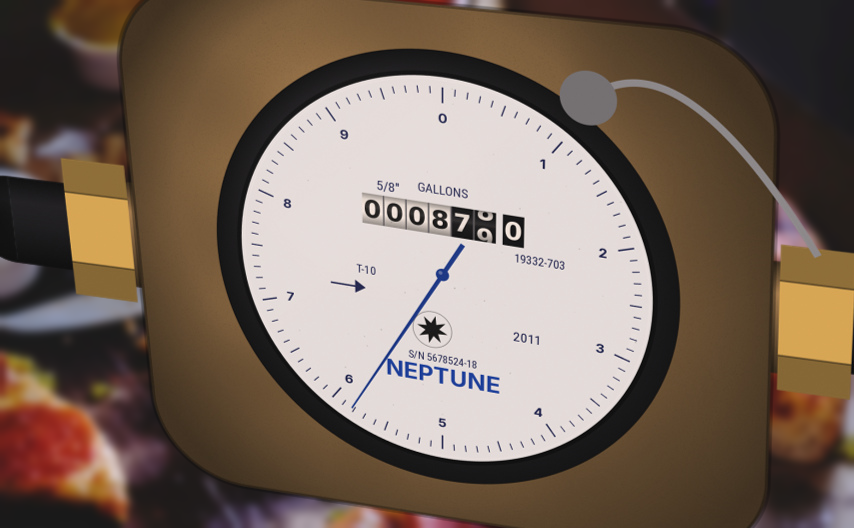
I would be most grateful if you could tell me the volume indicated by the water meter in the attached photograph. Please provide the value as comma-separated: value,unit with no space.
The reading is 8785.8,gal
